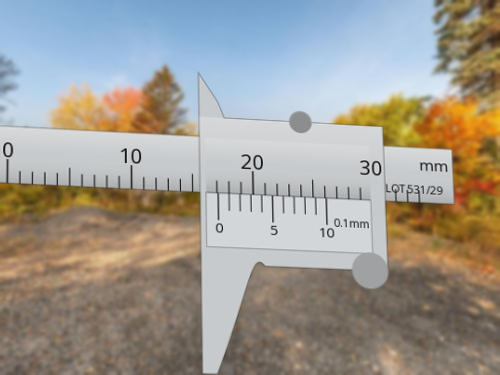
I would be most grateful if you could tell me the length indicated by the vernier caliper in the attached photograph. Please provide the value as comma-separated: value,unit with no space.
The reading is 17.1,mm
